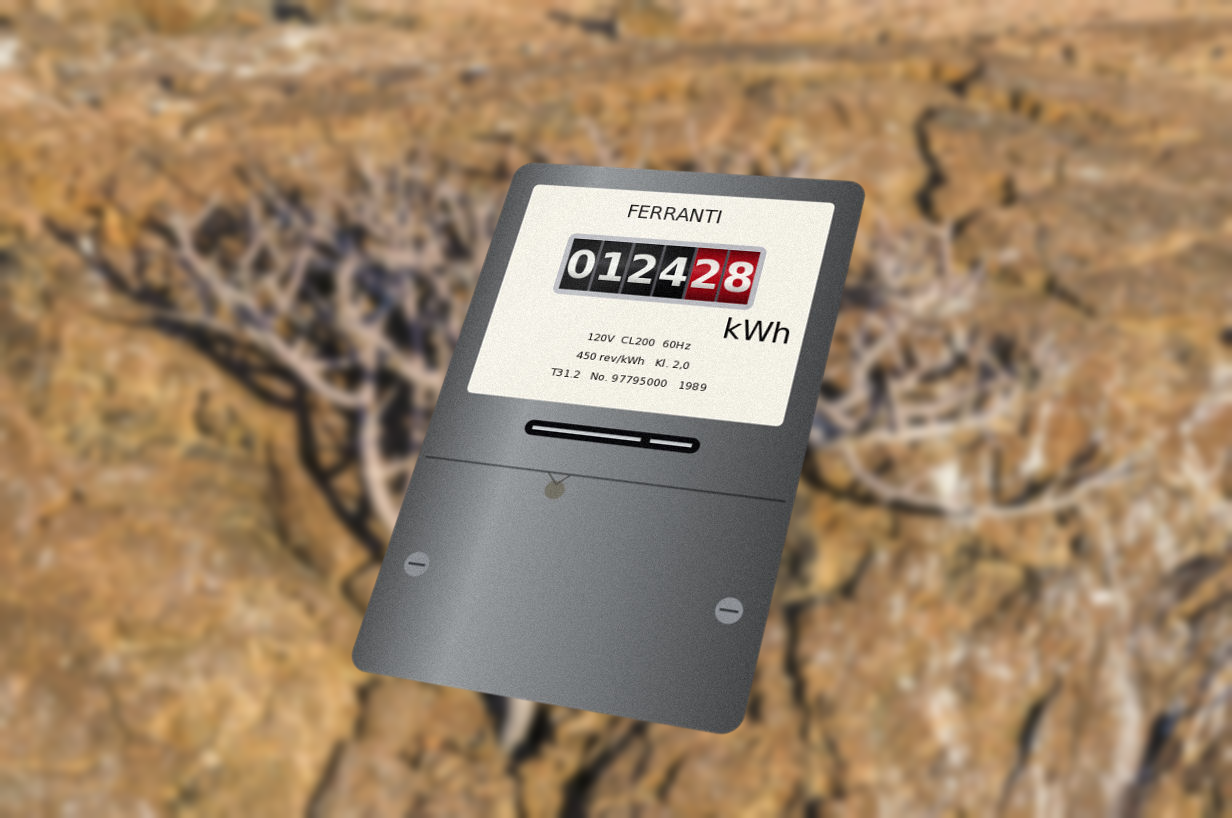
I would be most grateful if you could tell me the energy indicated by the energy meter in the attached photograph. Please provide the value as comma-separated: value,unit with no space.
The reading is 124.28,kWh
